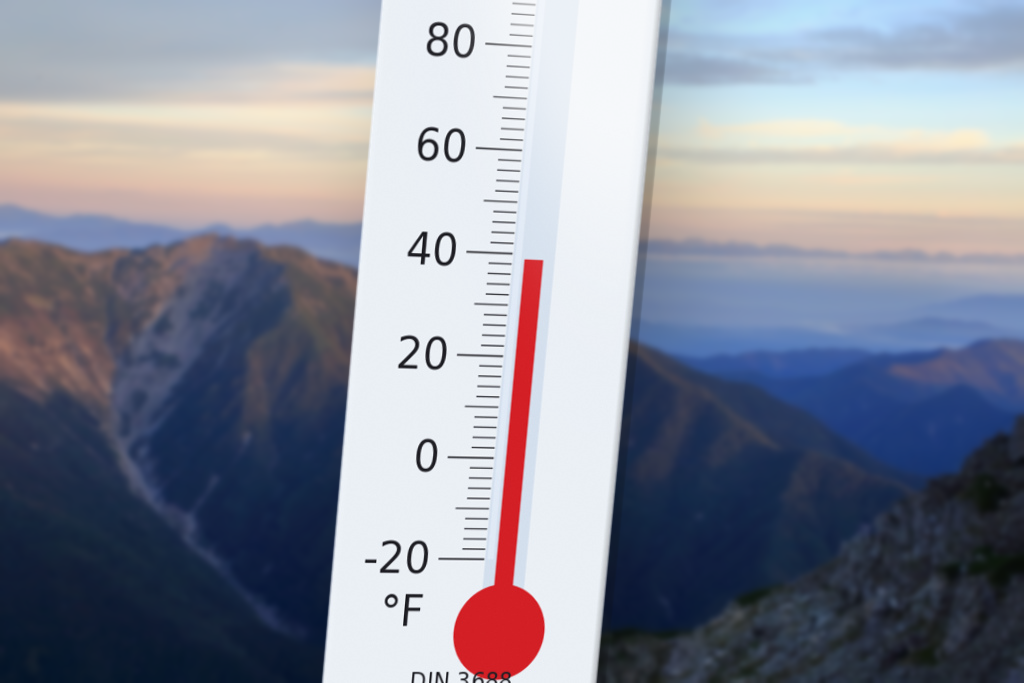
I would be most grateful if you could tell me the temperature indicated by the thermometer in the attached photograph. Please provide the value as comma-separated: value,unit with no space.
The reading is 39,°F
